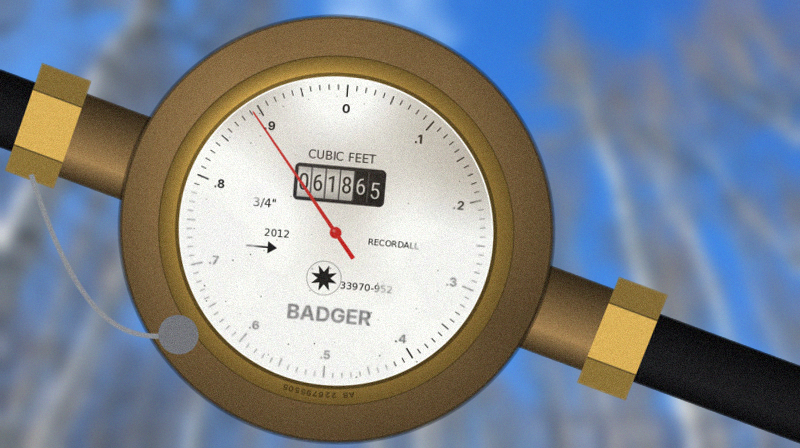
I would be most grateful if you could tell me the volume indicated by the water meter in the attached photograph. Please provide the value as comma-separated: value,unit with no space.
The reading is 61864.89,ft³
